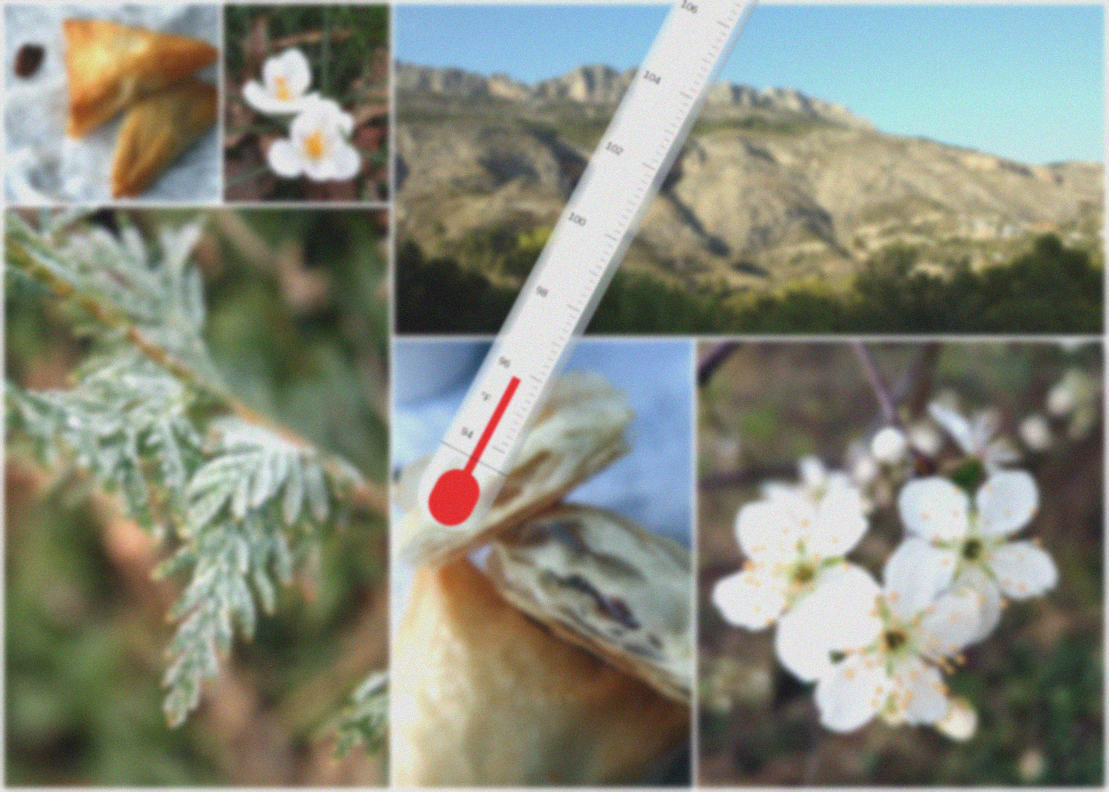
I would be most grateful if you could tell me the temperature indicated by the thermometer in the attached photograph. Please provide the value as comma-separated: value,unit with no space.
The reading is 95.8,°F
